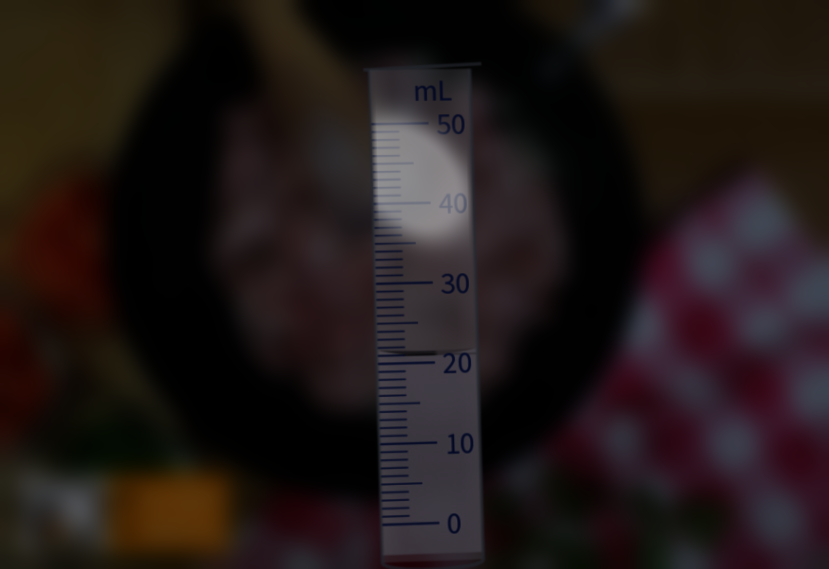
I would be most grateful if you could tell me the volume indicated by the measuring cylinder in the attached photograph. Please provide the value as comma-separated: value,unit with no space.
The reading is 21,mL
